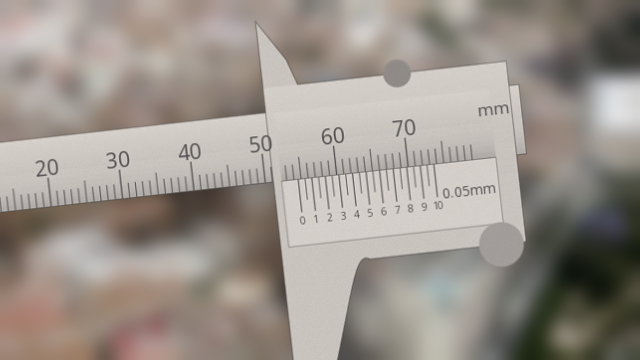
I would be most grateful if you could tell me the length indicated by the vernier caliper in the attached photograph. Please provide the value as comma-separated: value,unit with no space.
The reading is 54.6,mm
